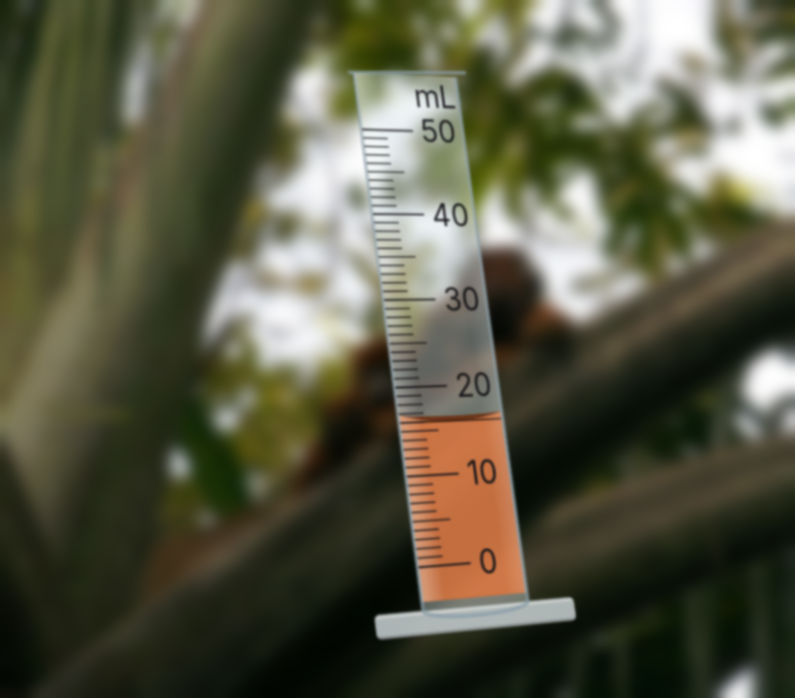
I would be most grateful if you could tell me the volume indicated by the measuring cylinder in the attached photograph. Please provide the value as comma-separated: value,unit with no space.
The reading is 16,mL
